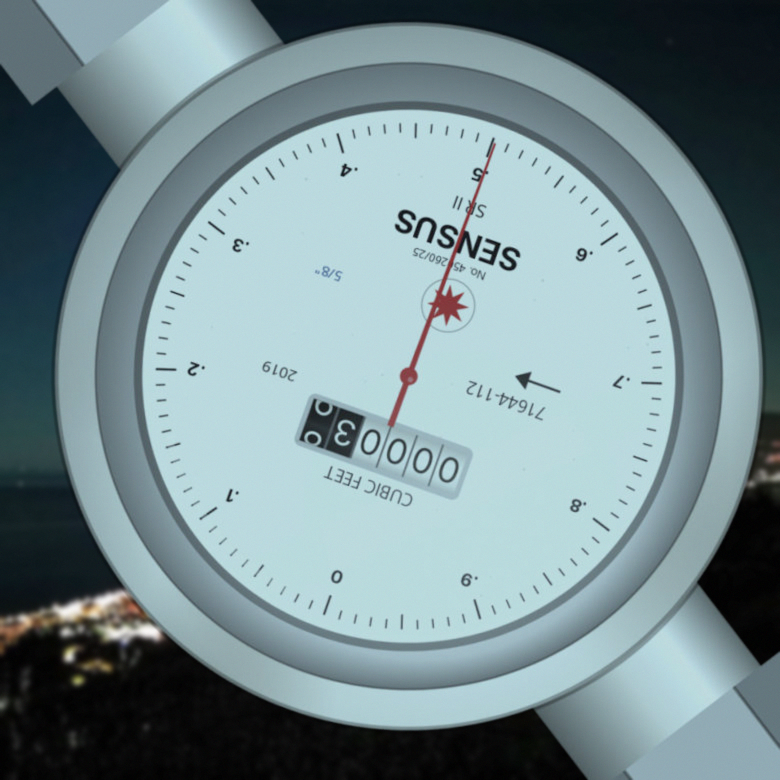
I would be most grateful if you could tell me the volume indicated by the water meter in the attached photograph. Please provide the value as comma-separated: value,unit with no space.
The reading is 38.50,ft³
